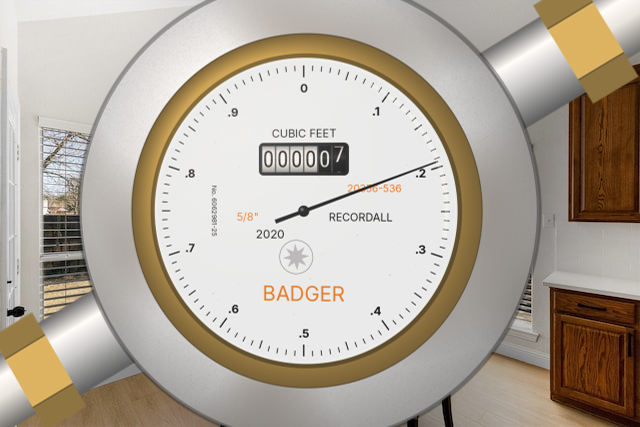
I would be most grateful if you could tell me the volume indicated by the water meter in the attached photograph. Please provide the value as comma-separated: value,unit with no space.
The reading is 7.19,ft³
